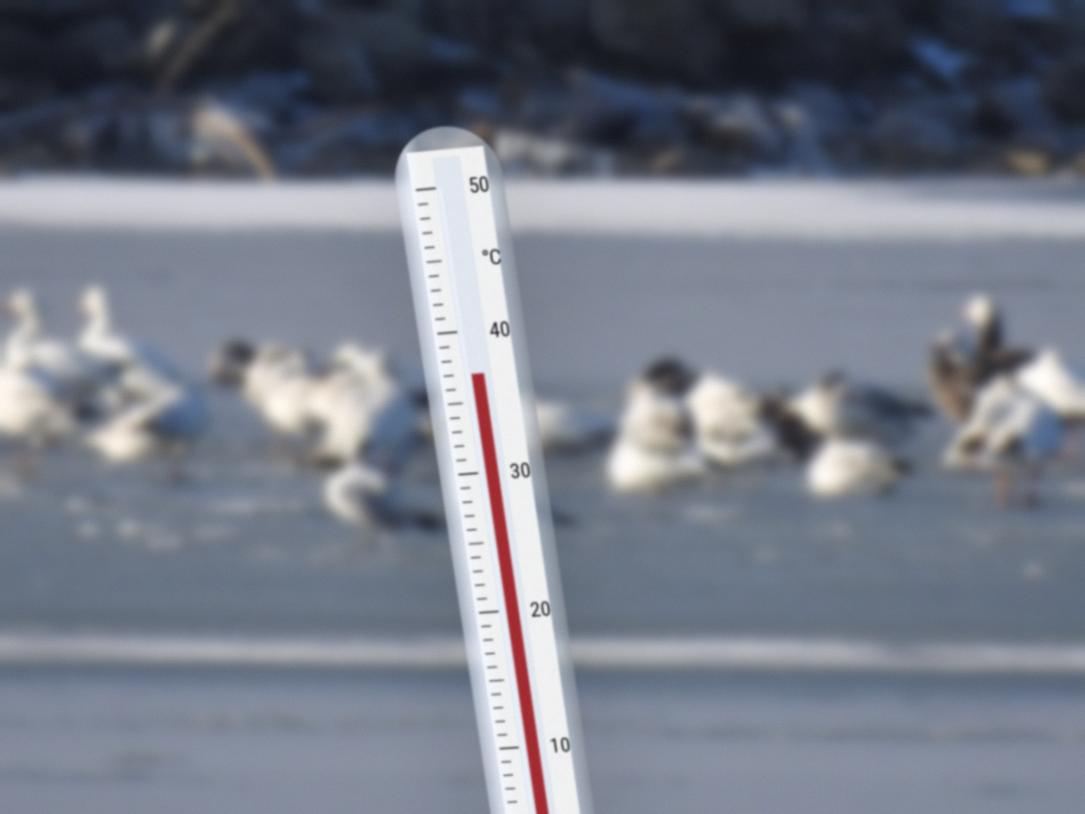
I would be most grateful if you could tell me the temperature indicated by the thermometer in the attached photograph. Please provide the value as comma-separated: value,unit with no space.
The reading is 37,°C
